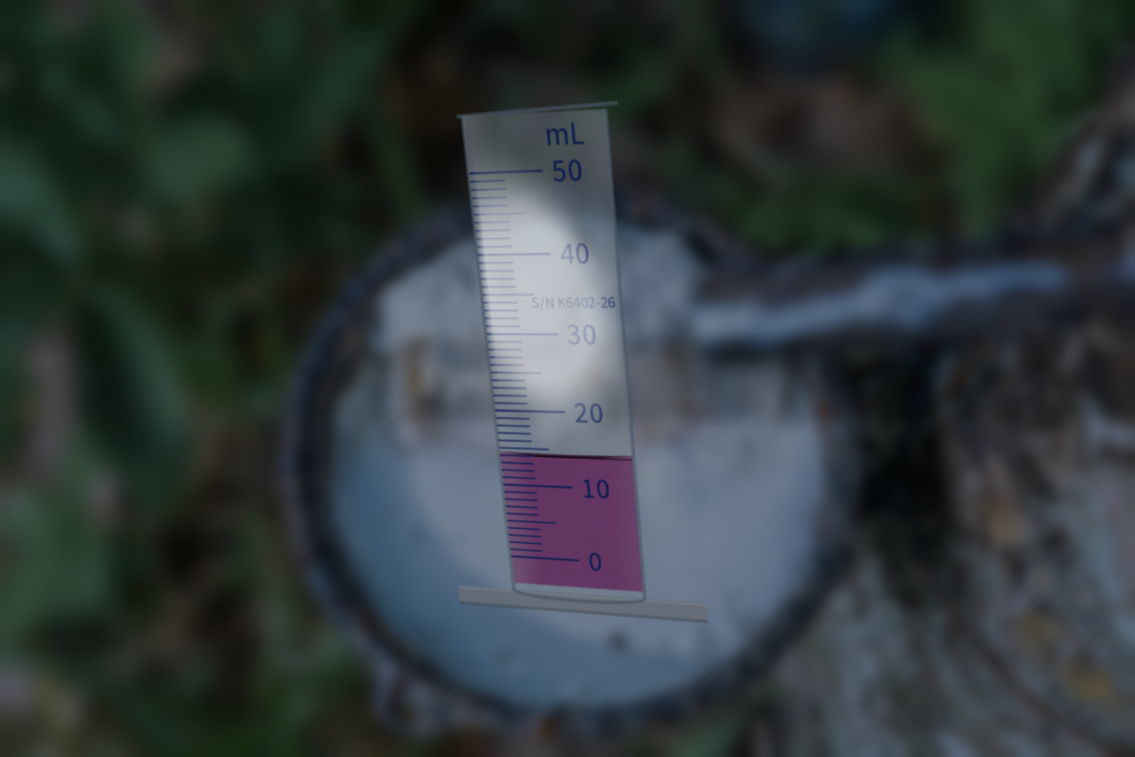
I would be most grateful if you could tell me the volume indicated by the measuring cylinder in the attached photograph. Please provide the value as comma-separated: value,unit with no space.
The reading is 14,mL
